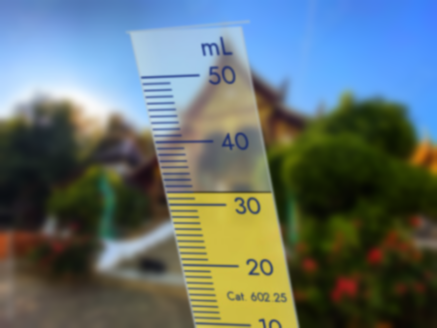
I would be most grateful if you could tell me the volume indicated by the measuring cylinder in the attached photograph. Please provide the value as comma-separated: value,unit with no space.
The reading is 32,mL
